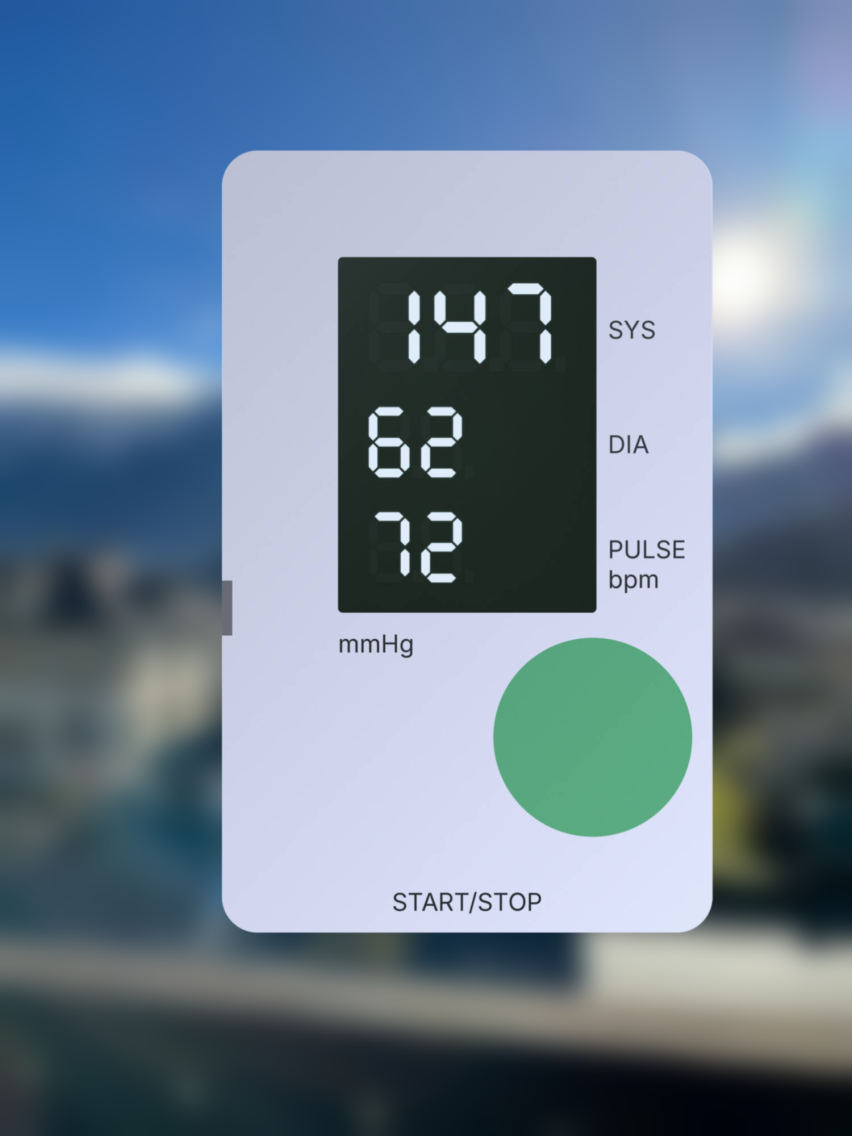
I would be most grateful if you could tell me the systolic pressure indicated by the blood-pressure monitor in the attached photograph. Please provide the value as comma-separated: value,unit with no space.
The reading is 147,mmHg
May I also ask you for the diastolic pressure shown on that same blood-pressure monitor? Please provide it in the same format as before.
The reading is 62,mmHg
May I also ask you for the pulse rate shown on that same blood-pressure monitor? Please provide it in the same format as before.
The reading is 72,bpm
